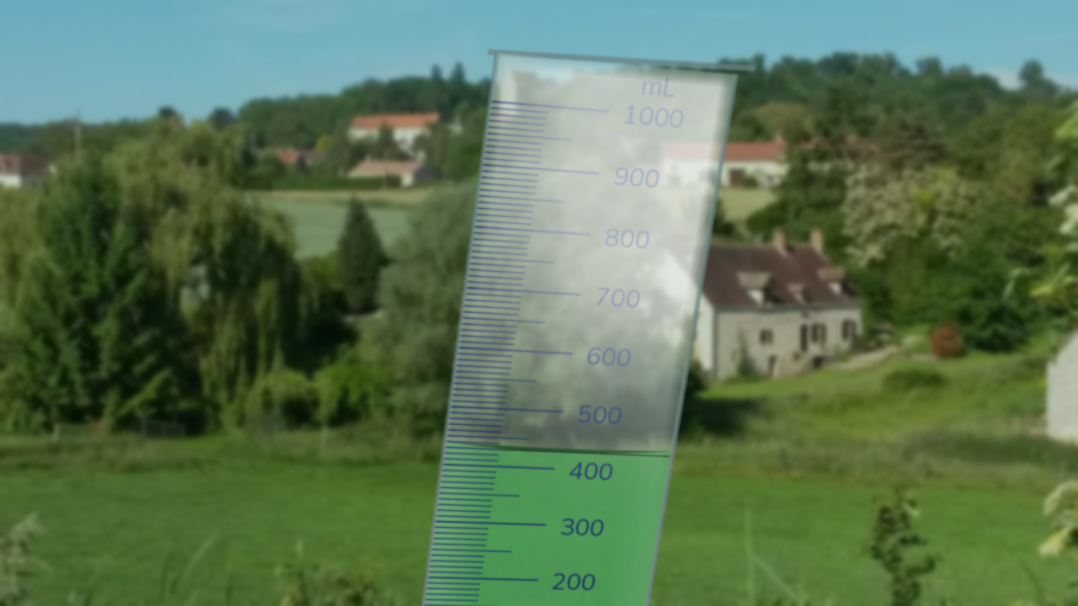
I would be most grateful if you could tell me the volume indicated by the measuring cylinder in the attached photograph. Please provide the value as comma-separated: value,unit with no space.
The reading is 430,mL
